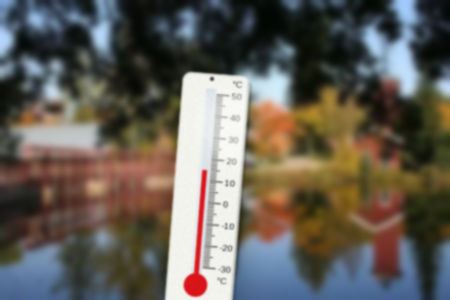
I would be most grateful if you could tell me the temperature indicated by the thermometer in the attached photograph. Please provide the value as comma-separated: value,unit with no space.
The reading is 15,°C
